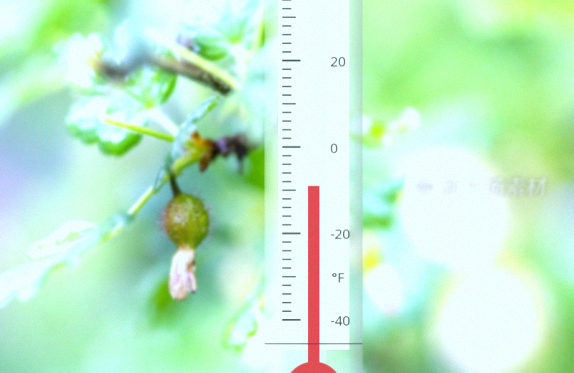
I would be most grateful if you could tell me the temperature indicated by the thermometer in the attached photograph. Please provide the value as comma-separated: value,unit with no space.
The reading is -9,°F
